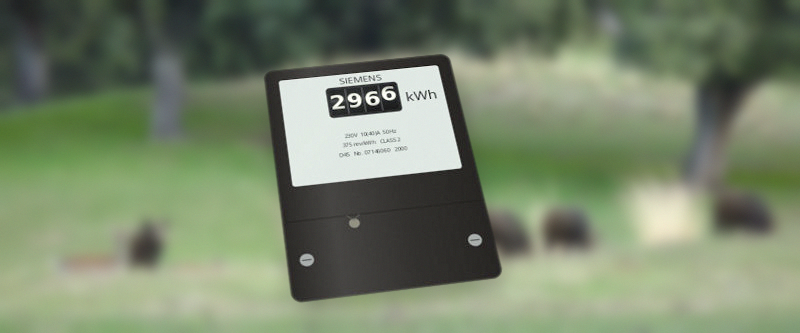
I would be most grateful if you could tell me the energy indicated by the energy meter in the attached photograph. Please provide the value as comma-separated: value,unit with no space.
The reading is 2966,kWh
